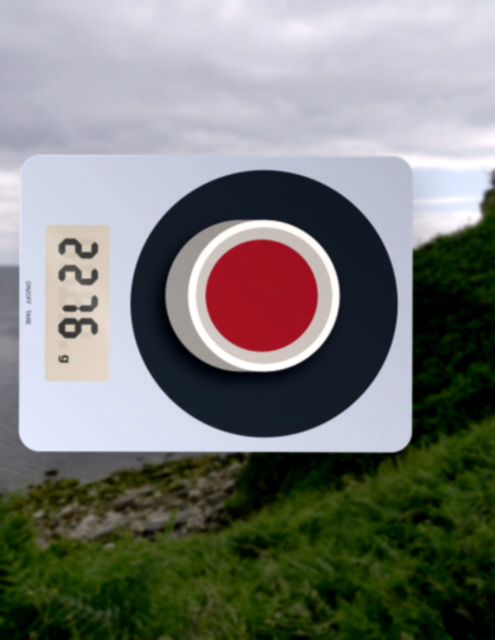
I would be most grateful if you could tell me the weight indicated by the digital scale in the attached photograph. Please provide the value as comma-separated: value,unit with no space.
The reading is 2276,g
